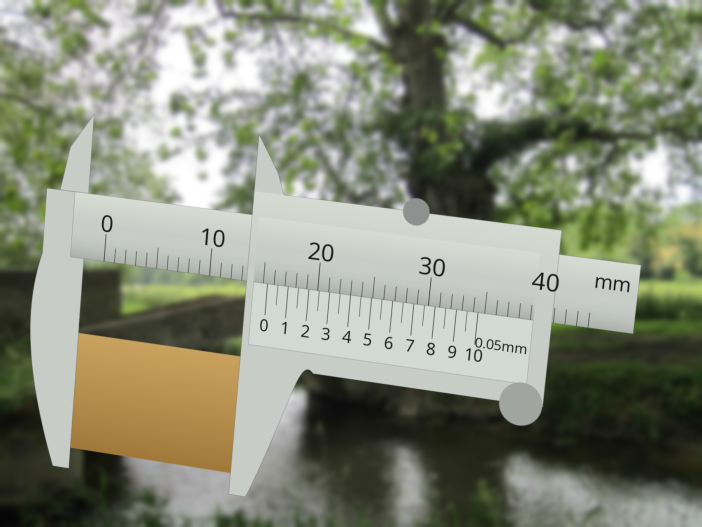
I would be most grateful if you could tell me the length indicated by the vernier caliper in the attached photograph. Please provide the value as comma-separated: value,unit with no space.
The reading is 15.4,mm
